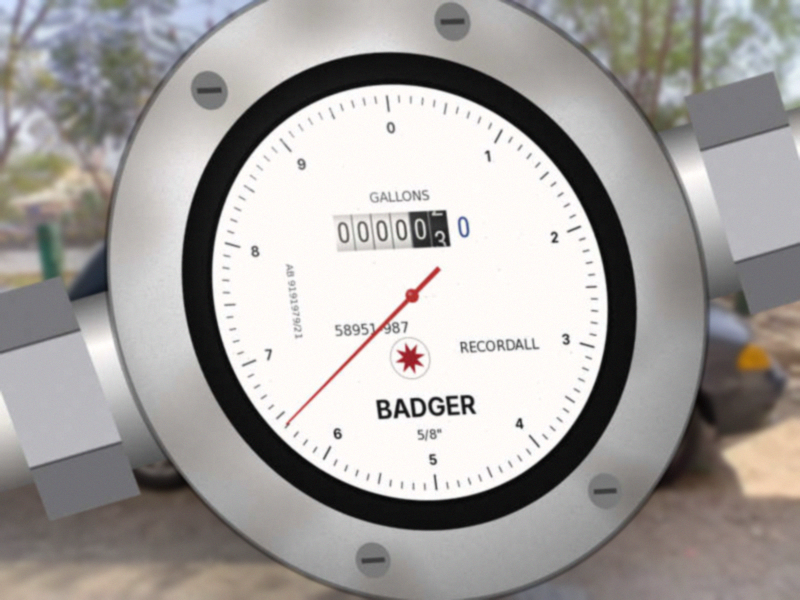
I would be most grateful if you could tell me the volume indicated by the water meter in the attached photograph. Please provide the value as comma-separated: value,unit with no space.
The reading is 26.4,gal
